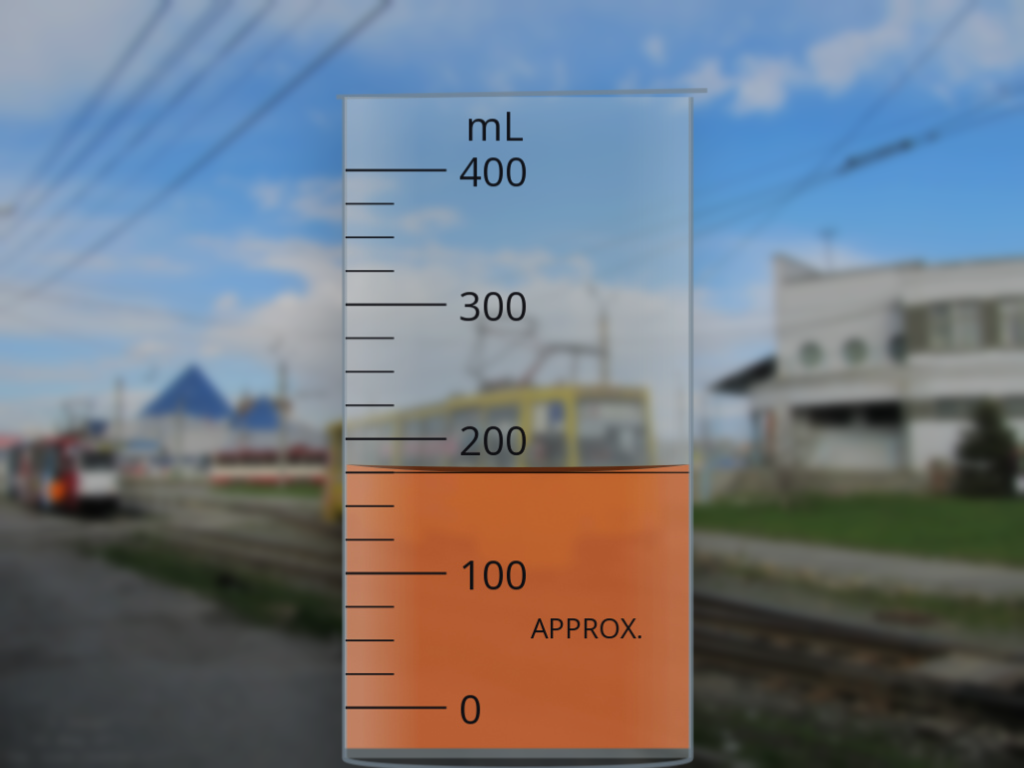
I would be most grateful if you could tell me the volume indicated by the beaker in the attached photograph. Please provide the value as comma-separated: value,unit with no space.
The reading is 175,mL
